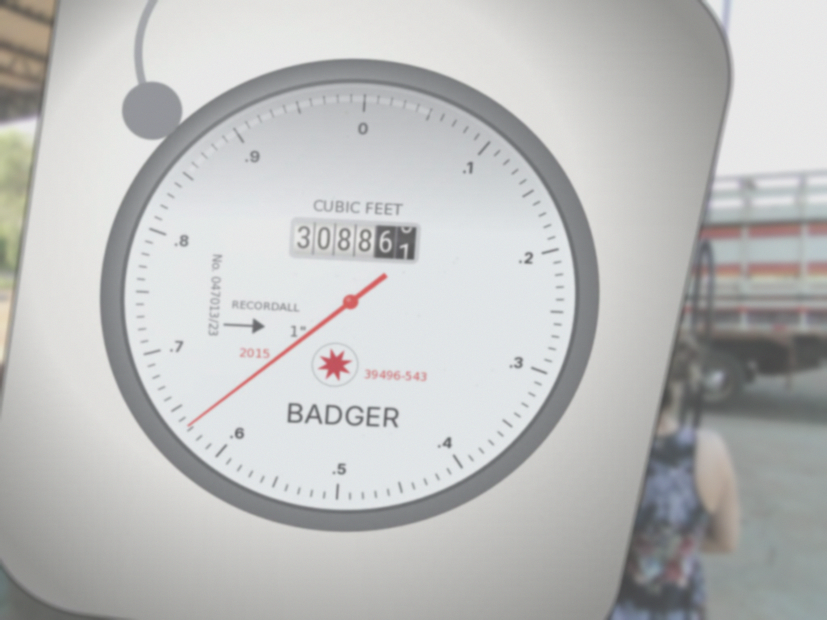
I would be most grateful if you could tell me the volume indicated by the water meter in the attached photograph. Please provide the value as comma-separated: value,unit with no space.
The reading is 308860.63,ft³
